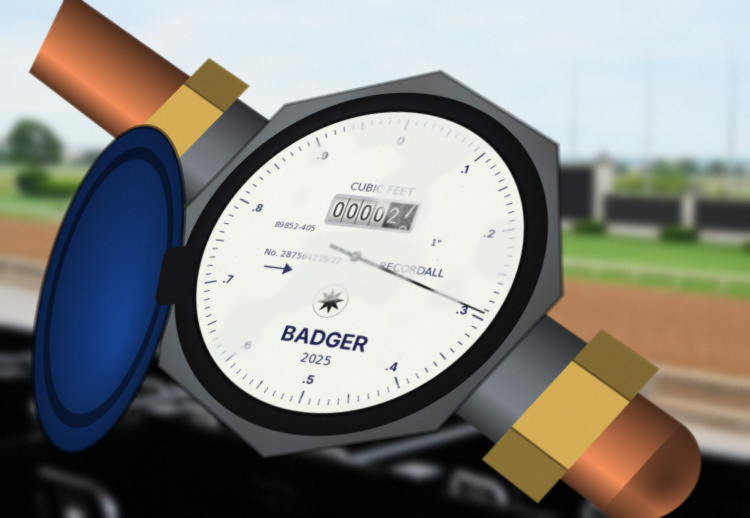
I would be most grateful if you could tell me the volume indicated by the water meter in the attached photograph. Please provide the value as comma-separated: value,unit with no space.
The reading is 27.29,ft³
